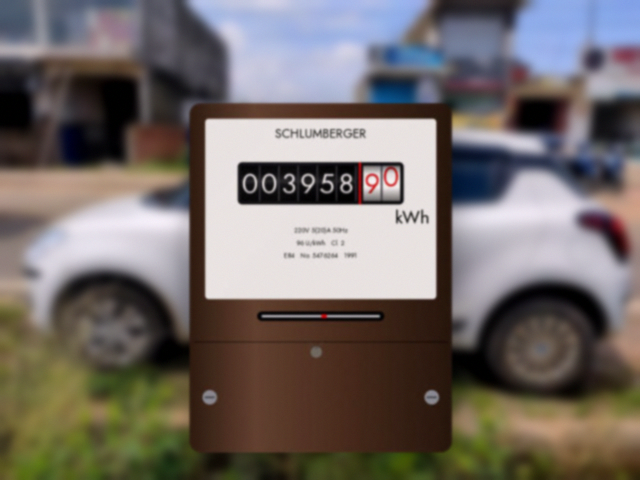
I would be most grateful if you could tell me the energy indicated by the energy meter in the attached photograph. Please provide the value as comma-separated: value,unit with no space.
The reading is 3958.90,kWh
